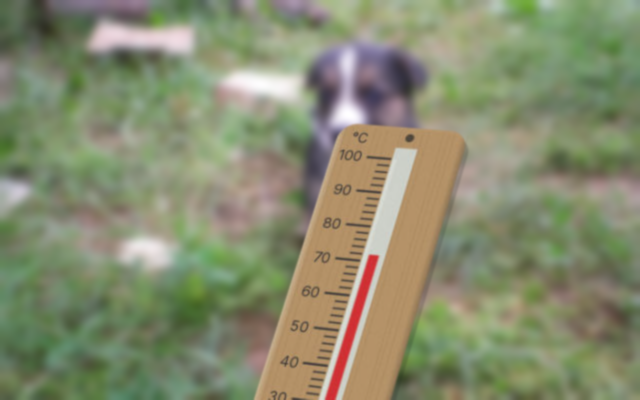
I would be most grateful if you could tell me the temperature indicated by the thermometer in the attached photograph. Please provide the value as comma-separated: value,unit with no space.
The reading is 72,°C
